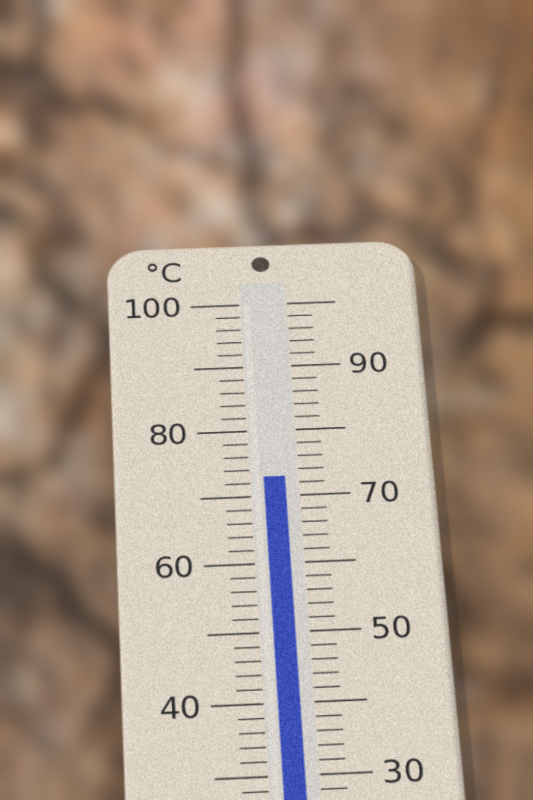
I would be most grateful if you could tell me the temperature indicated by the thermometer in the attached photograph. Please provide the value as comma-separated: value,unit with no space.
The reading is 73,°C
